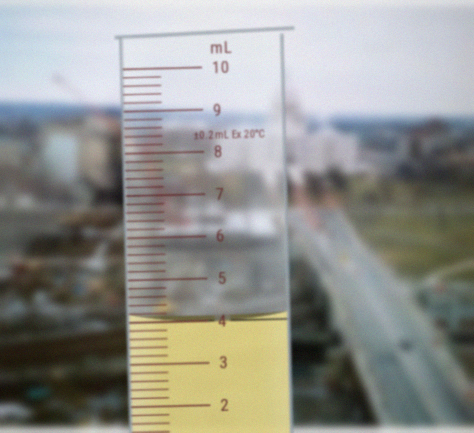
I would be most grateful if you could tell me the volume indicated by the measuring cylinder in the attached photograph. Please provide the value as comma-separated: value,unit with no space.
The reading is 4,mL
